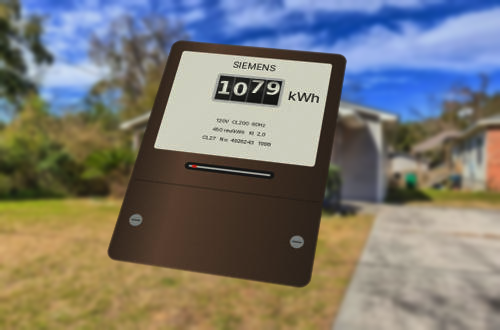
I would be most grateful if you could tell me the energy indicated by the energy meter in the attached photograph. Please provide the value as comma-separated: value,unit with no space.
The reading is 1079,kWh
